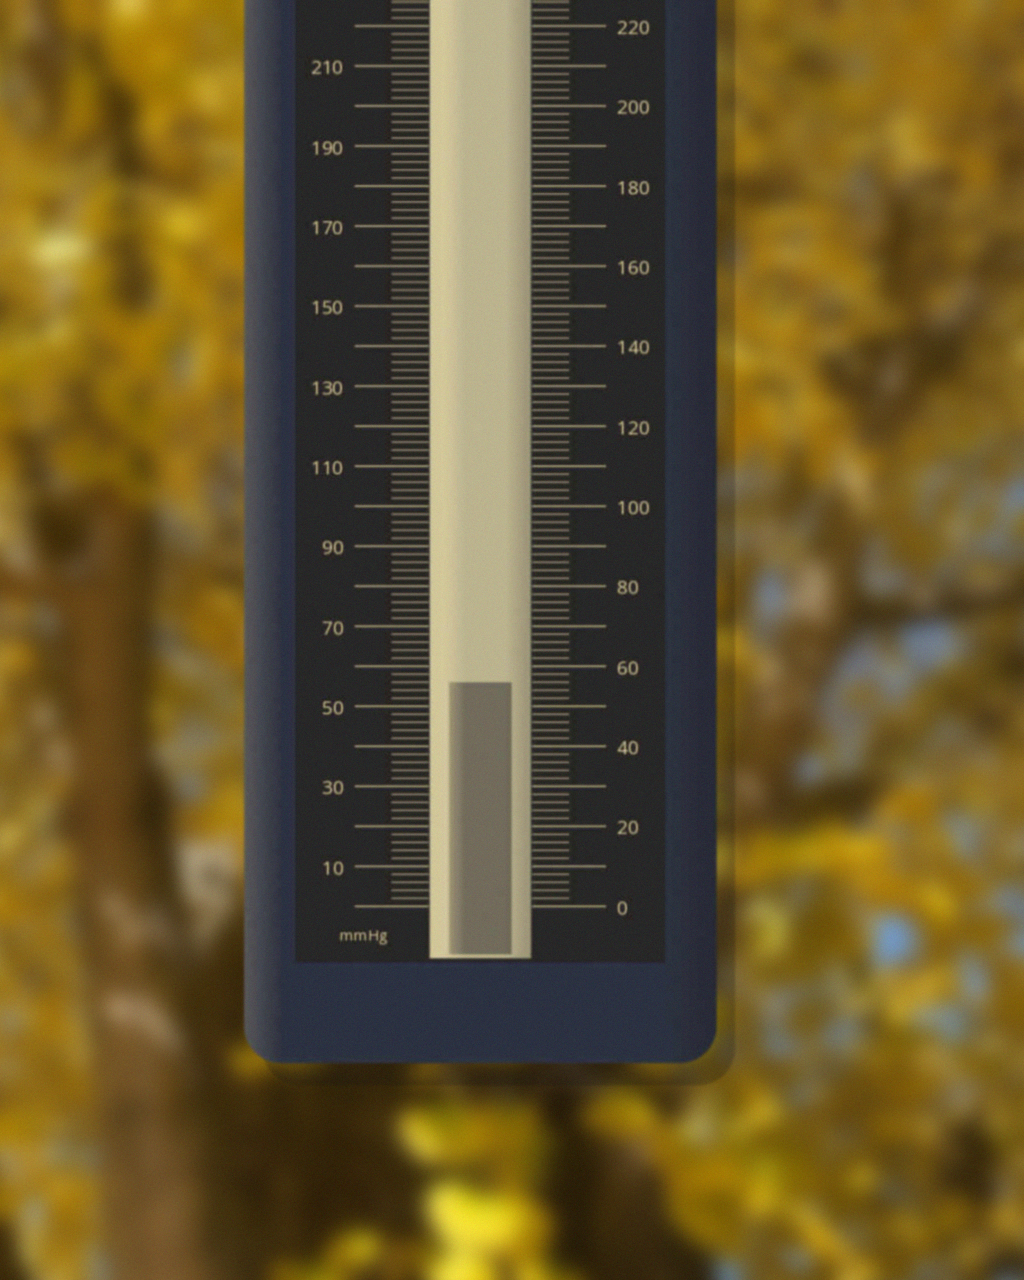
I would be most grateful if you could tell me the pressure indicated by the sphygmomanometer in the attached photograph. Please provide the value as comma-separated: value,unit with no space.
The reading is 56,mmHg
